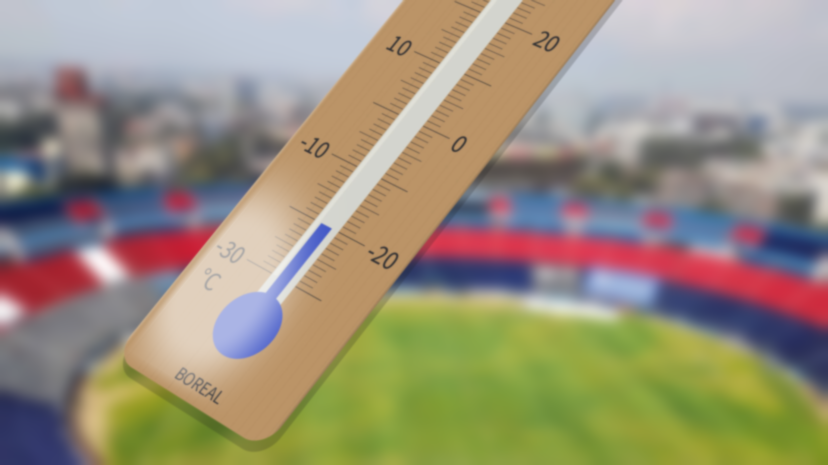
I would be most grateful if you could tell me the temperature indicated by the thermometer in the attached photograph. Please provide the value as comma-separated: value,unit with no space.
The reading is -20,°C
